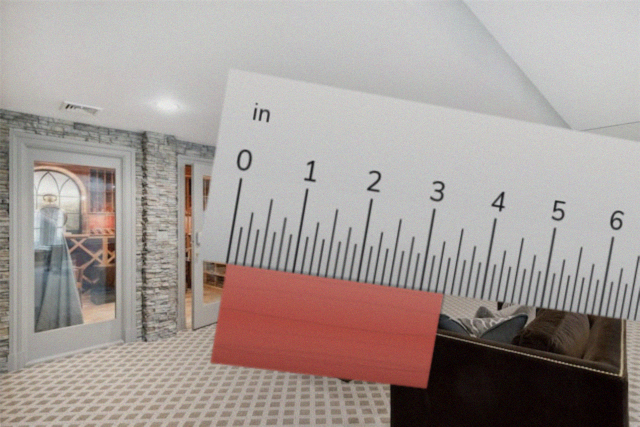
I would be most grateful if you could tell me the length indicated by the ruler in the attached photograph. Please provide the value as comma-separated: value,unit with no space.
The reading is 3.375,in
